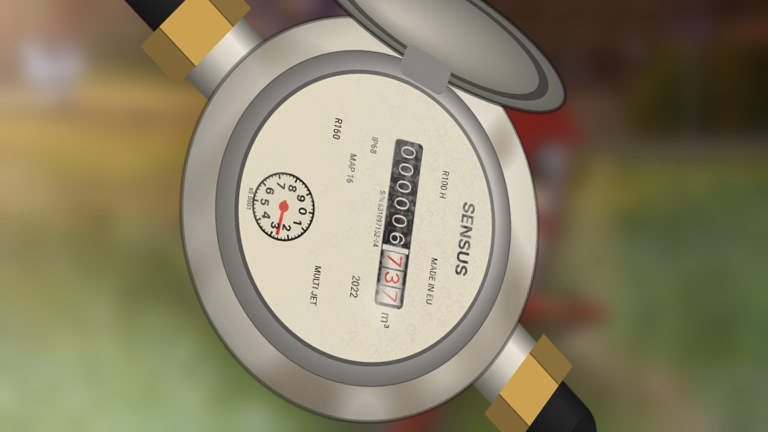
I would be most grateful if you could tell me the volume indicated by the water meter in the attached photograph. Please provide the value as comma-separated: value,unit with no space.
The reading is 6.7372,m³
